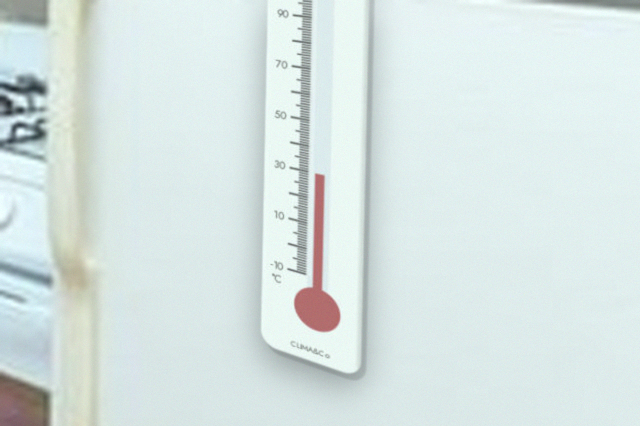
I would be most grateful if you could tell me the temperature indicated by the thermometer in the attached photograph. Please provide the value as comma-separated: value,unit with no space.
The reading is 30,°C
